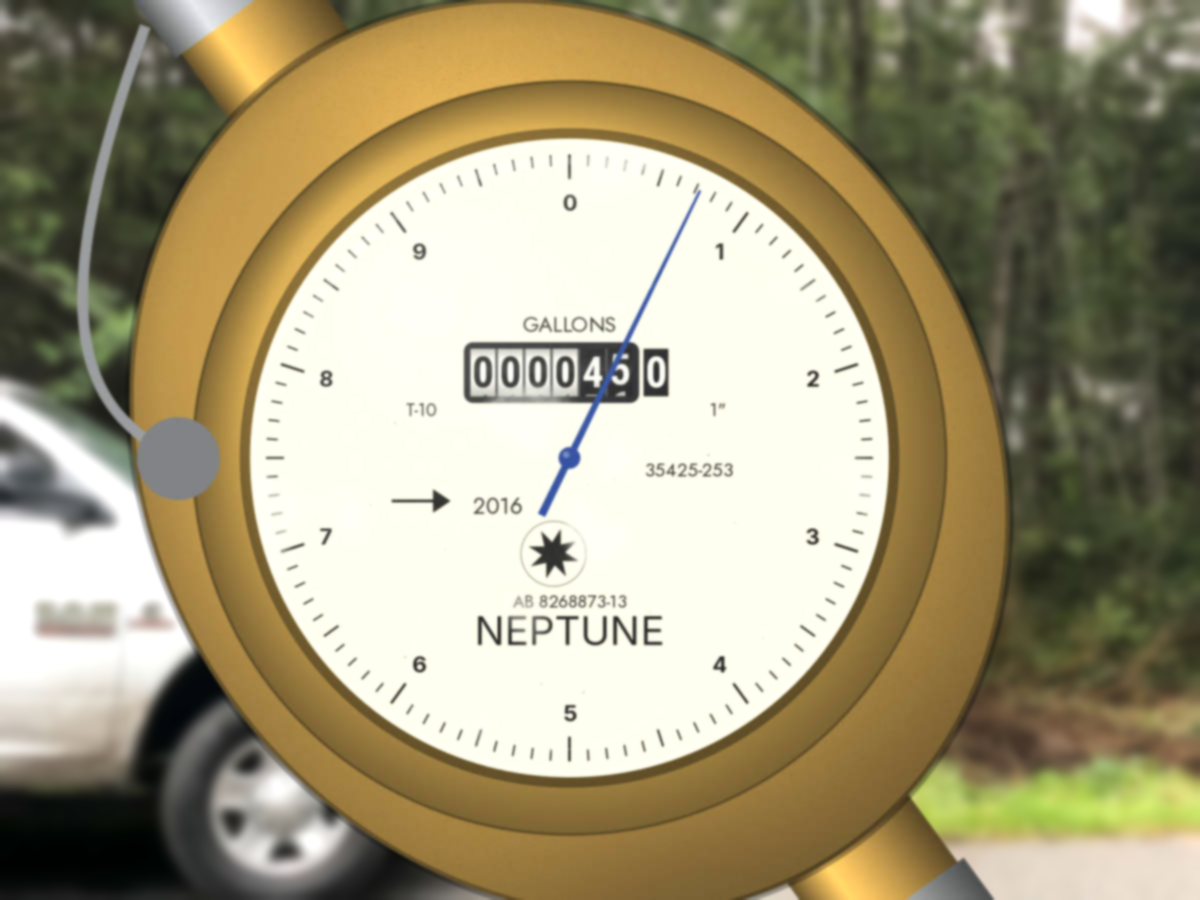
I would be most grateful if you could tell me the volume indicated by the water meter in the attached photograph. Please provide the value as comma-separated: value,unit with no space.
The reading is 450.7,gal
